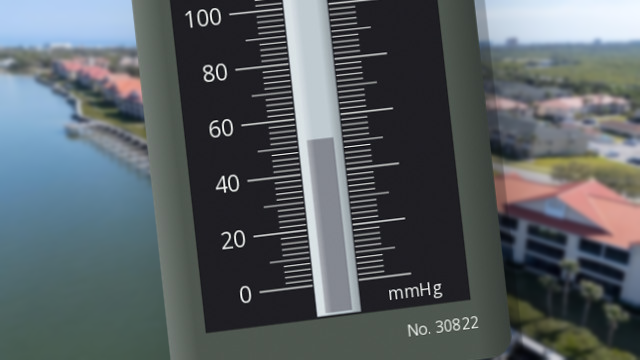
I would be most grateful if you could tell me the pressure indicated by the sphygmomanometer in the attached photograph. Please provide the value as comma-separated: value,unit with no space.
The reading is 52,mmHg
